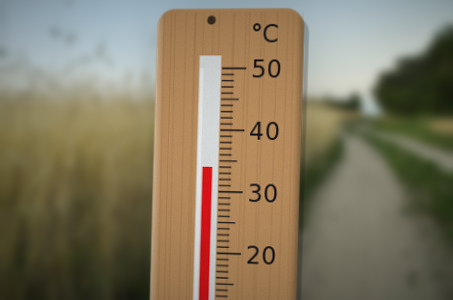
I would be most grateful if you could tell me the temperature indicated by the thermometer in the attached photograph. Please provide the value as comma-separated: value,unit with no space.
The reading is 34,°C
